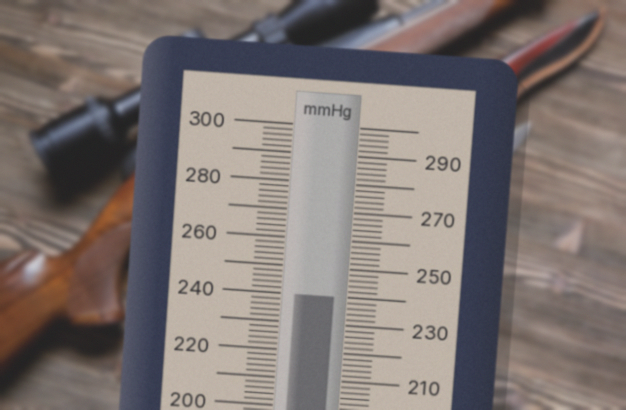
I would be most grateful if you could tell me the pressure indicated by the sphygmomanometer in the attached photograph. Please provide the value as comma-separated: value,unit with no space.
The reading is 240,mmHg
